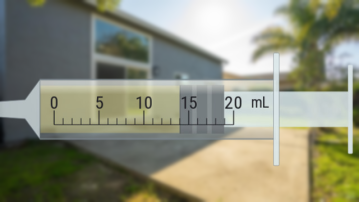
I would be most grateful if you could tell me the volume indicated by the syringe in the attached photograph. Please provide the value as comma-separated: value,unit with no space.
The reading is 14,mL
